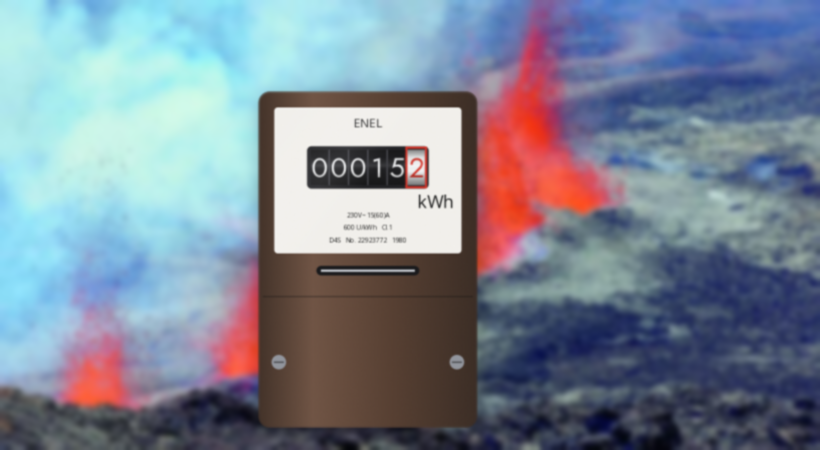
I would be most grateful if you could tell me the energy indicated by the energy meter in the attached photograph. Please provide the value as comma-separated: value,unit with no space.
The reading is 15.2,kWh
